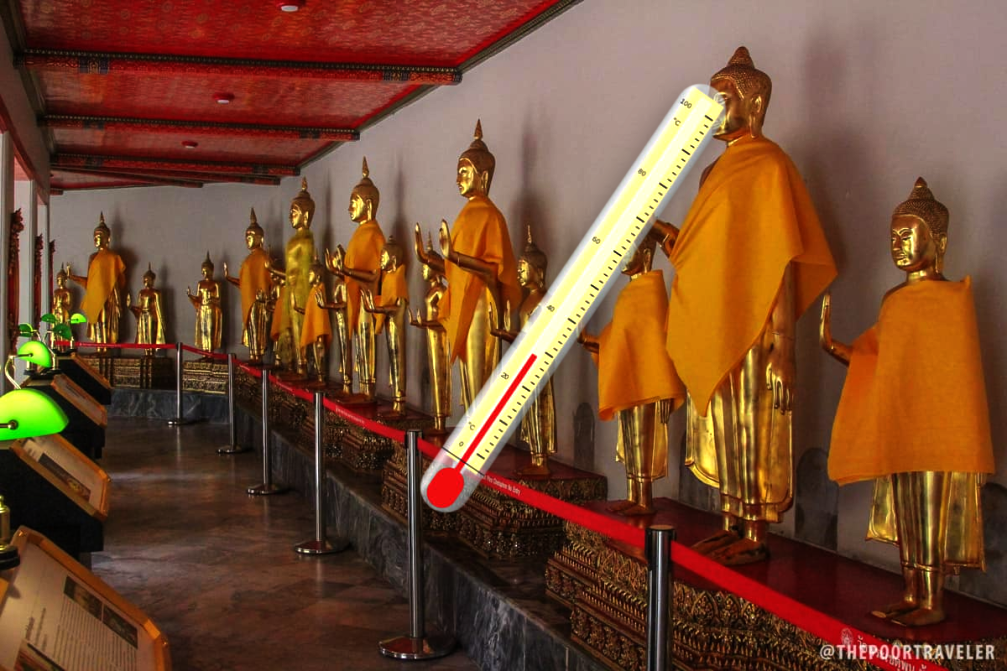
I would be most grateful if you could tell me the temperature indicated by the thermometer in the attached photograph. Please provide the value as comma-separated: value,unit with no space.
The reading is 28,°C
